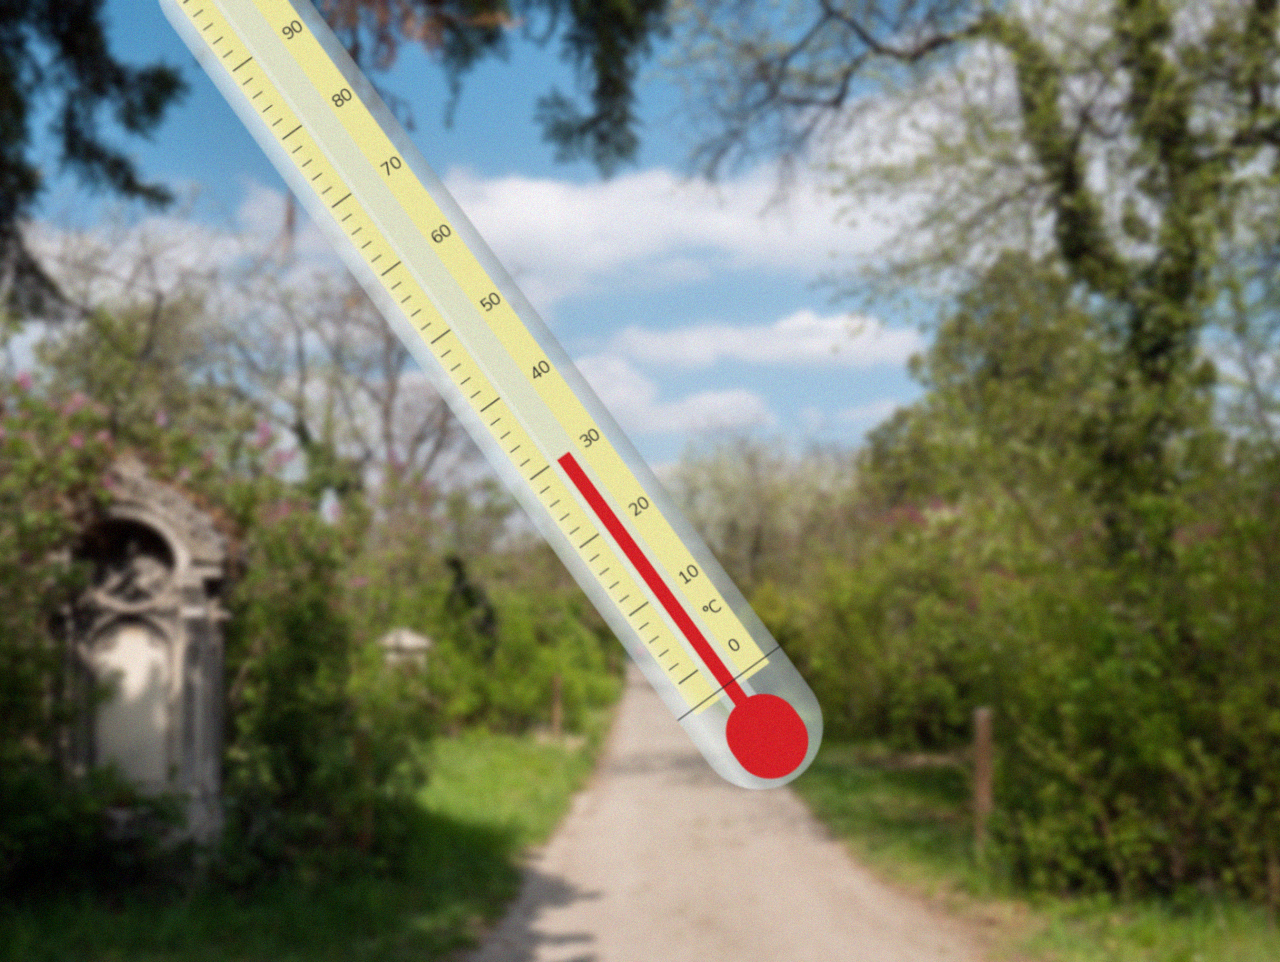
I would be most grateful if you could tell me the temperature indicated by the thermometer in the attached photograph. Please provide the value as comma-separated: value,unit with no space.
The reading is 30,°C
